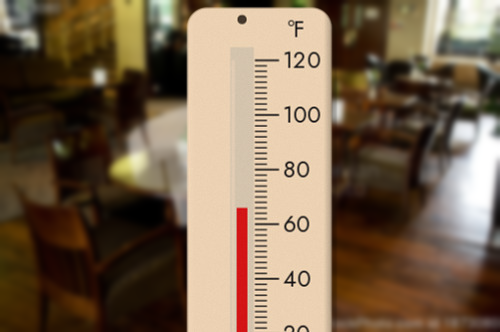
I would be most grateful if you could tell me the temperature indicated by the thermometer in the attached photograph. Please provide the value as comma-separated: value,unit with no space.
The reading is 66,°F
